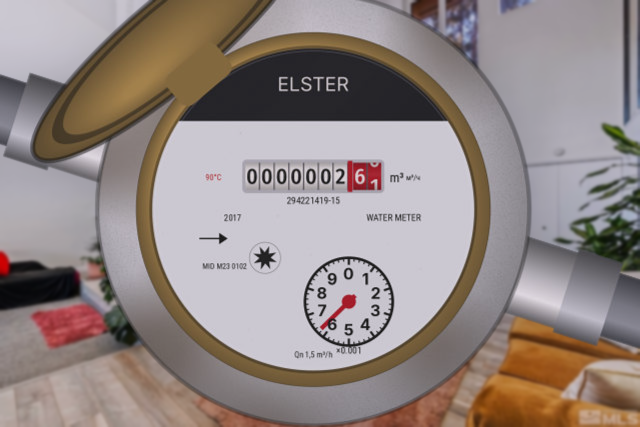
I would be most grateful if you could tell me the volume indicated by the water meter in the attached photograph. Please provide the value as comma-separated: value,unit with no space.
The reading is 2.606,m³
